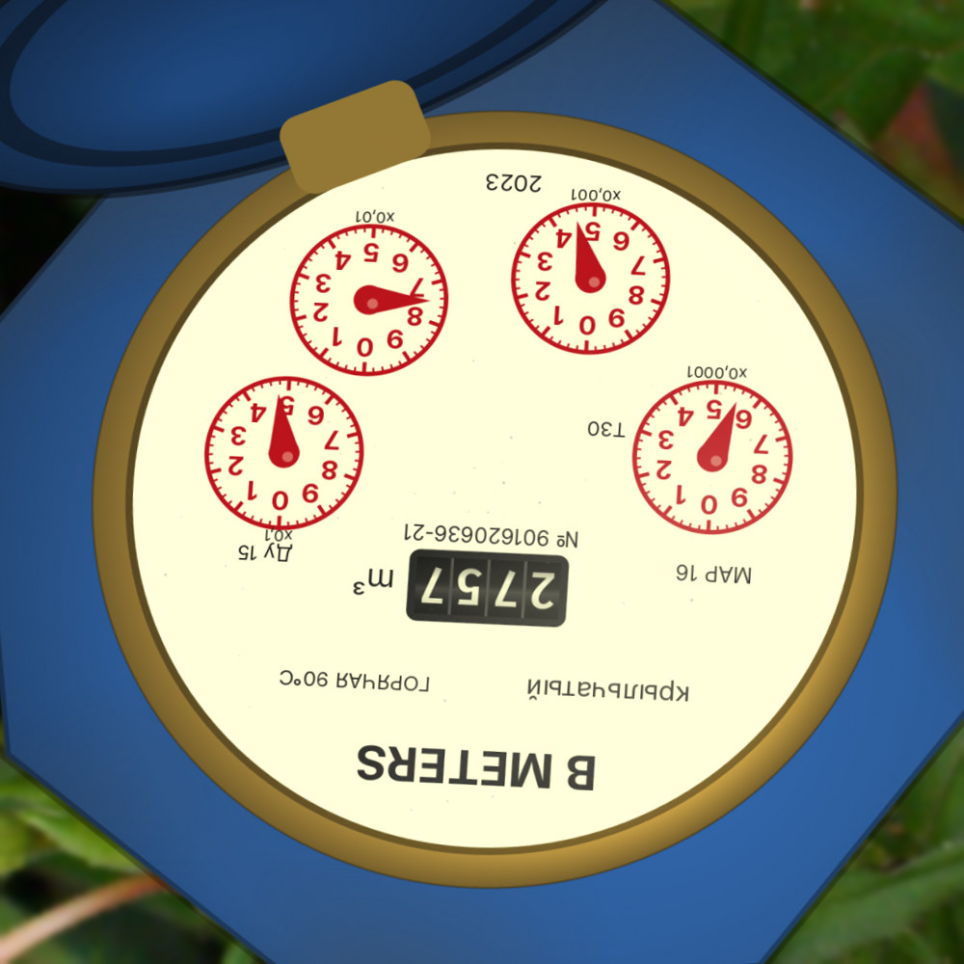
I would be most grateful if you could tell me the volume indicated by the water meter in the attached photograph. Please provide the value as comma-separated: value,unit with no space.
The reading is 2757.4745,m³
